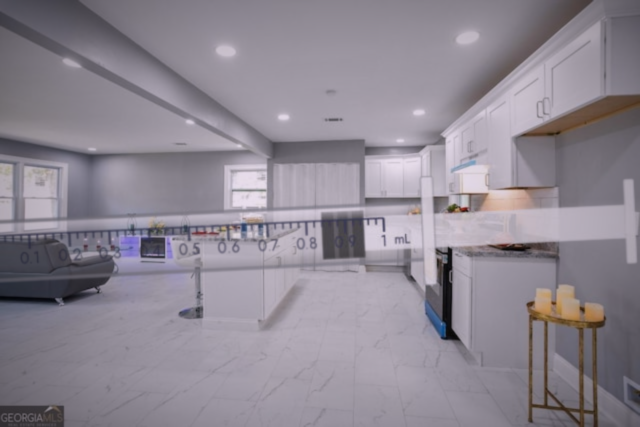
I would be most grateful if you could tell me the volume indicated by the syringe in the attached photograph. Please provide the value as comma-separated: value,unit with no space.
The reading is 0.84,mL
